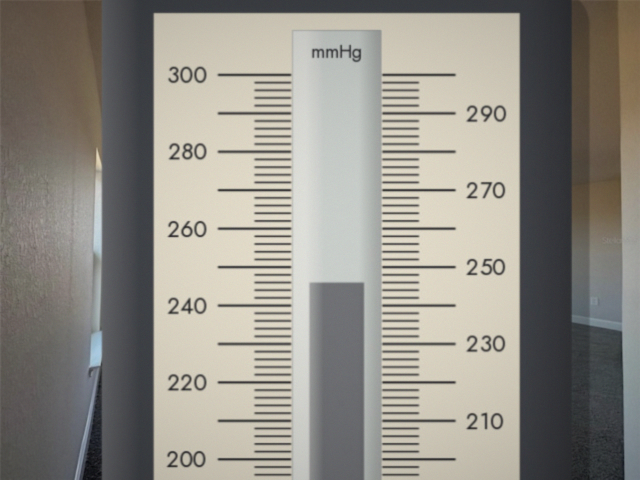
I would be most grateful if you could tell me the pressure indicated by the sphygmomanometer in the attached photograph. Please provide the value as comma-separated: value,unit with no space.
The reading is 246,mmHg
